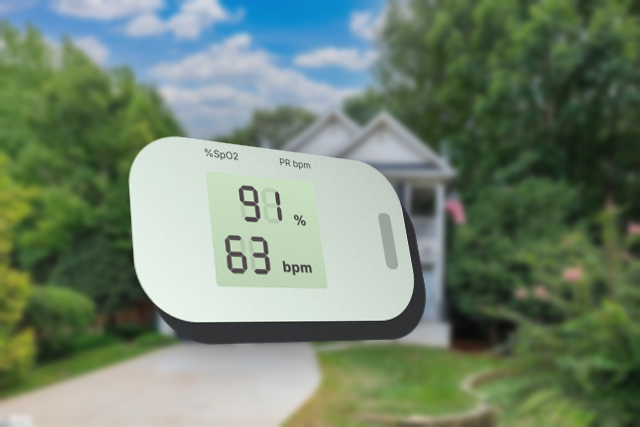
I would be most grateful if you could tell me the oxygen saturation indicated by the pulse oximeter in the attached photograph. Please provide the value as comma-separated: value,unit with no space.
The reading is 91,%
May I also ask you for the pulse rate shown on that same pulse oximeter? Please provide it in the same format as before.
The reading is 63,bpm
